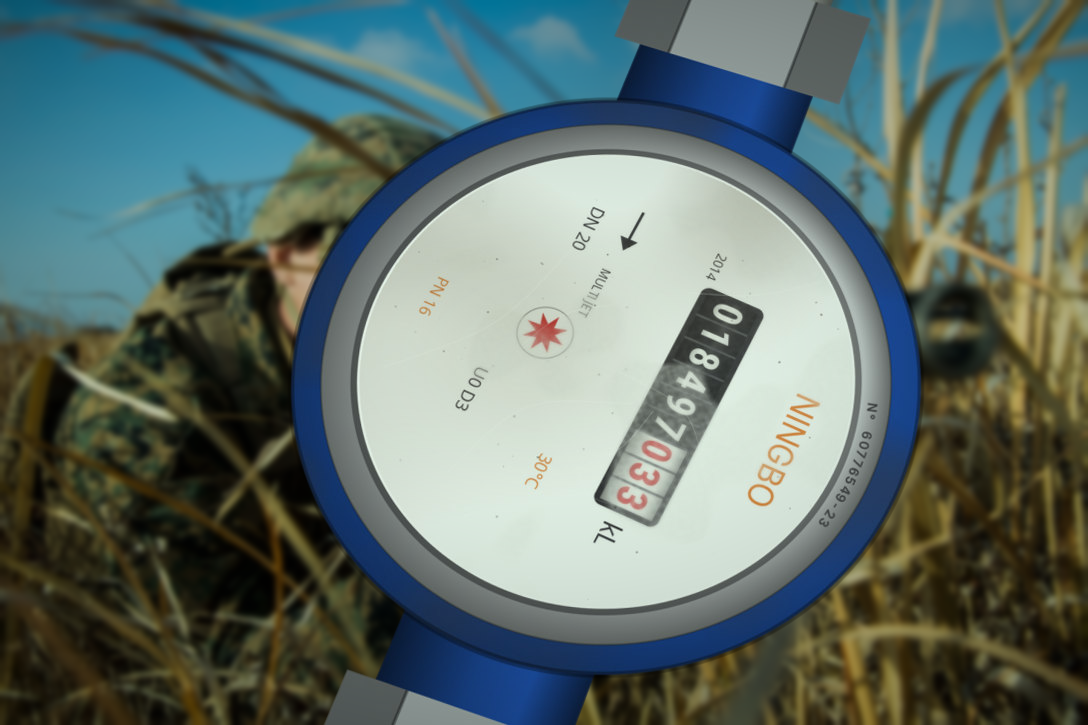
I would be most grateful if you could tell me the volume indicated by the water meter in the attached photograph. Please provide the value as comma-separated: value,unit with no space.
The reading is 18497.033,kL
